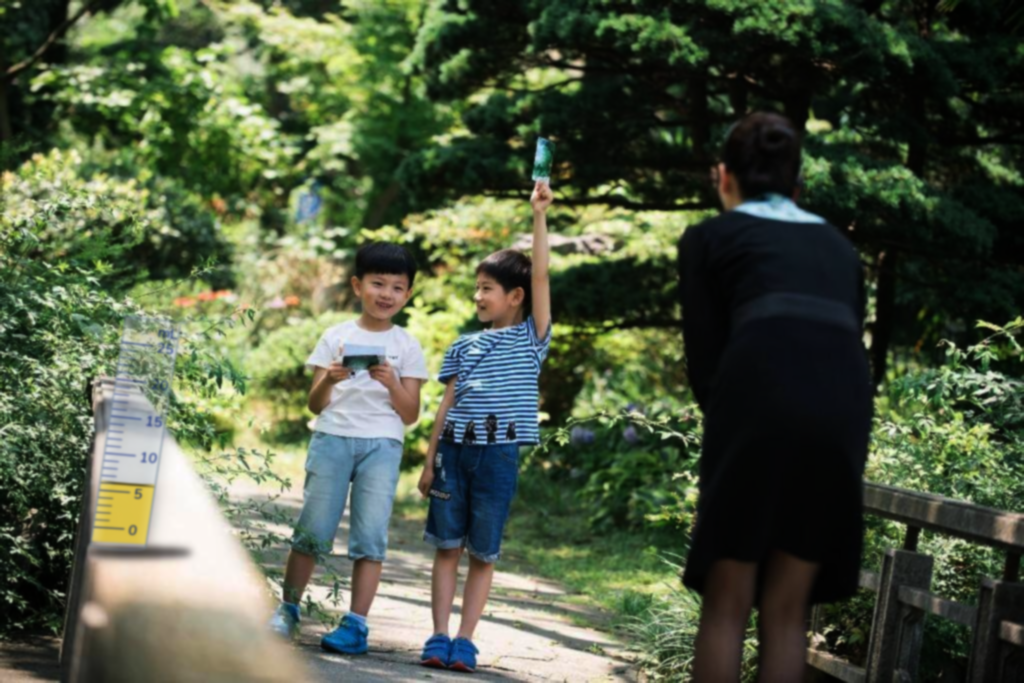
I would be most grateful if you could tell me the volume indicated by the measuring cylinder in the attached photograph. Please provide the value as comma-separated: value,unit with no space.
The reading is 6,mL
